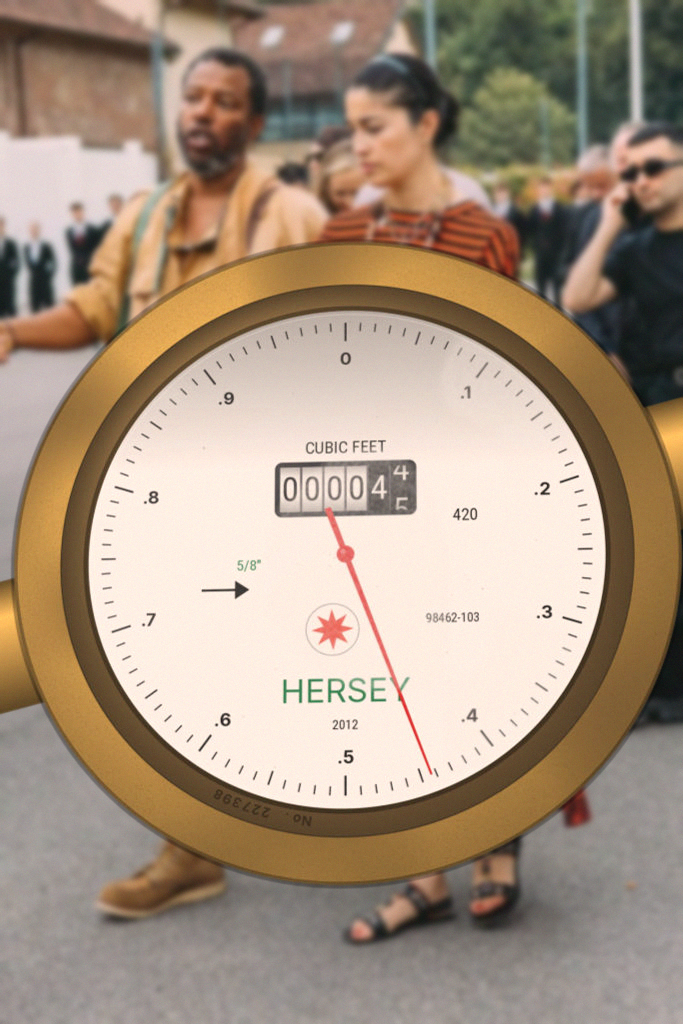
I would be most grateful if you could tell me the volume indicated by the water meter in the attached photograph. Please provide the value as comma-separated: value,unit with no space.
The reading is 44.44,ft³
